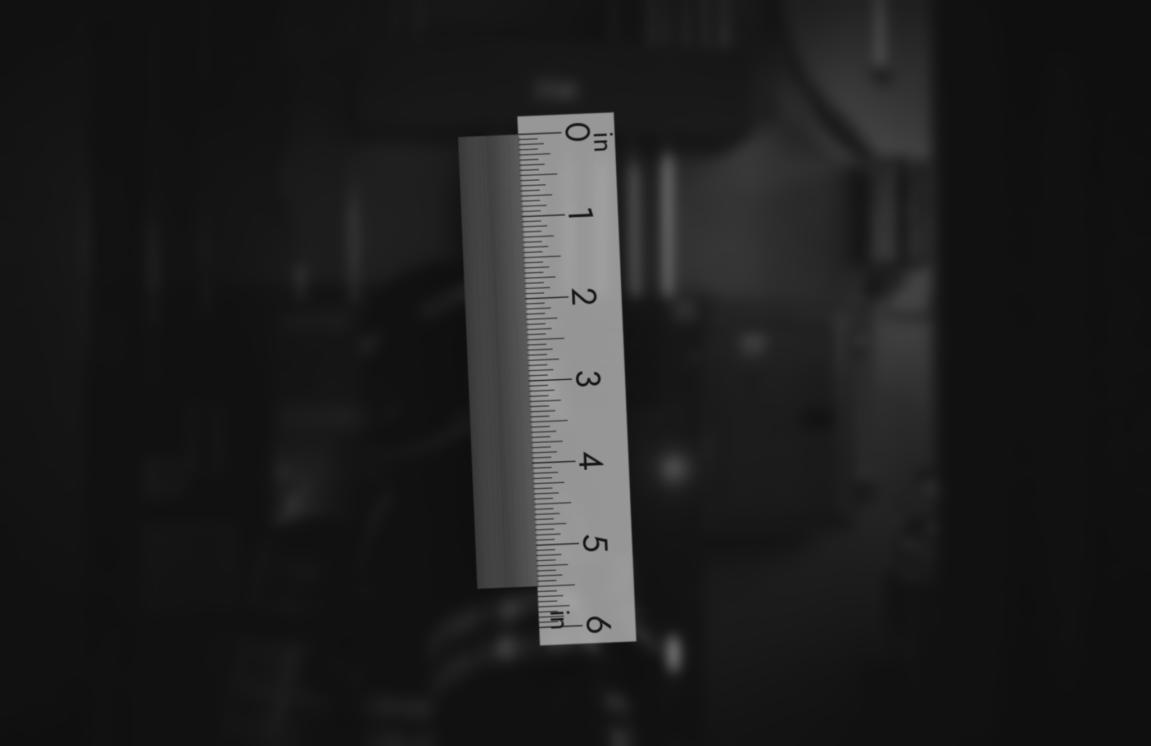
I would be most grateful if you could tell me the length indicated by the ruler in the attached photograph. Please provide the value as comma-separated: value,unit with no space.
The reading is 5.5,in
